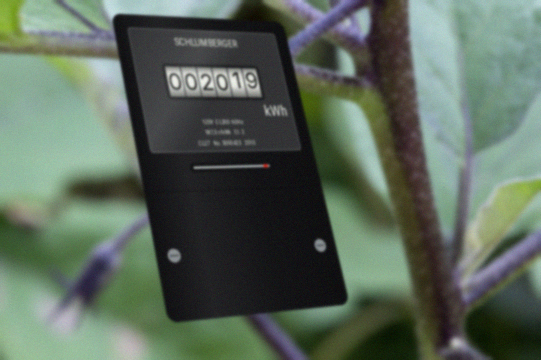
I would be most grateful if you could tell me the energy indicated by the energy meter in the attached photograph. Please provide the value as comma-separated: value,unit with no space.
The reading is 2019,kWh
